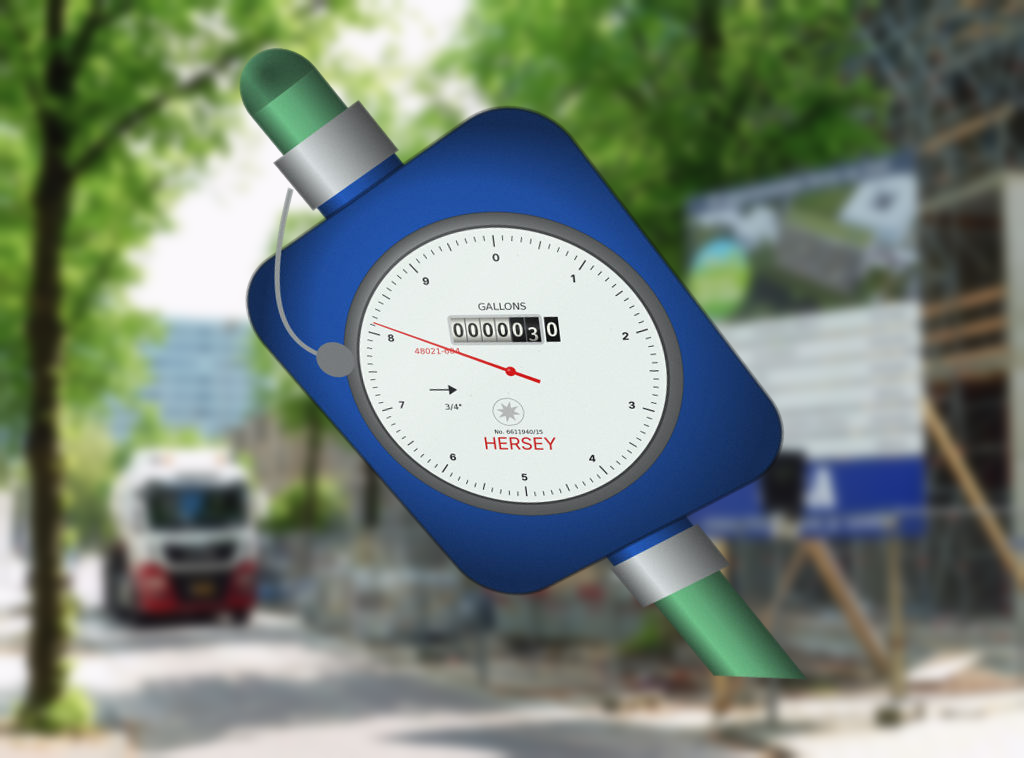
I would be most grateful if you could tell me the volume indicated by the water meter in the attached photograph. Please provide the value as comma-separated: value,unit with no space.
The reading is 28.1,gal
